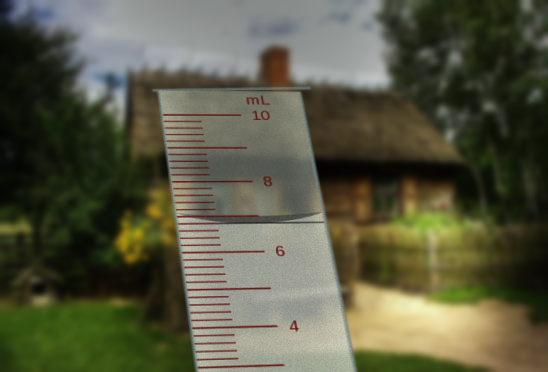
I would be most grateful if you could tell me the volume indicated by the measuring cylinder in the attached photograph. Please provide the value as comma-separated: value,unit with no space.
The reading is 6.8,mL
